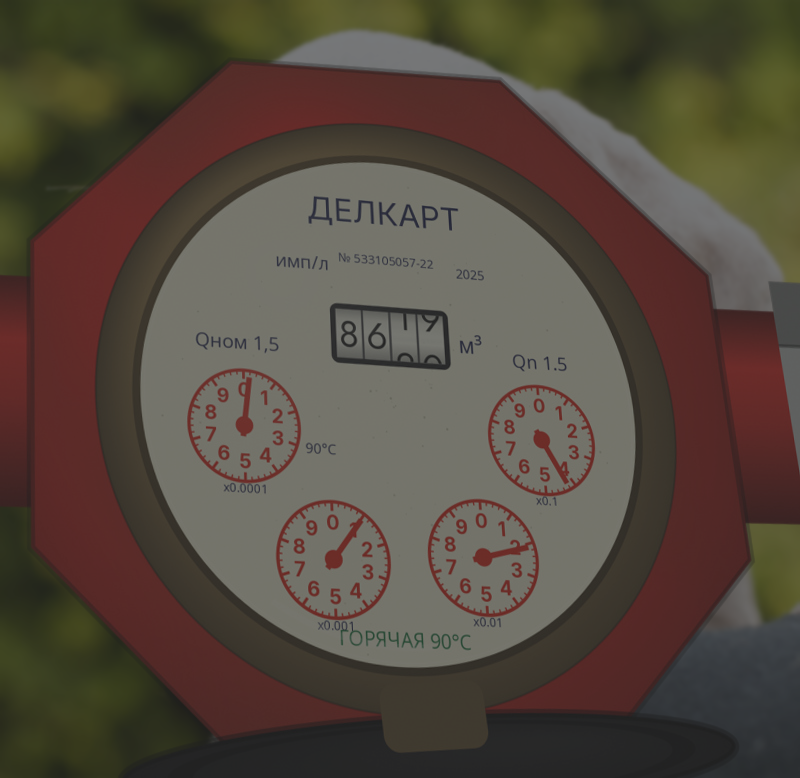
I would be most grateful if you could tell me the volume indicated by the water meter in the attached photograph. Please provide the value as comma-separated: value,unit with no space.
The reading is 8619.4210,m³
